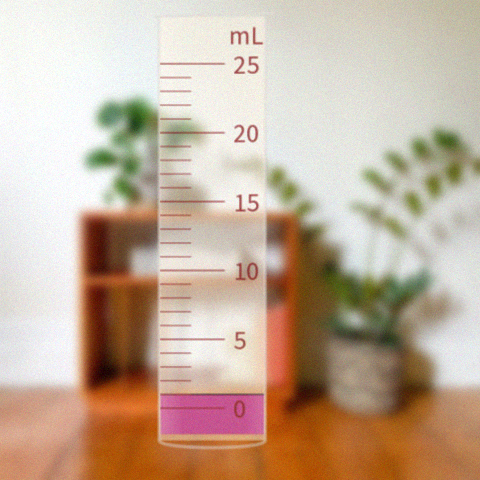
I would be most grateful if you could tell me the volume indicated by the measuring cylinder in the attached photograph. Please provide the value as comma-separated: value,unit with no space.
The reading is 1,mL
